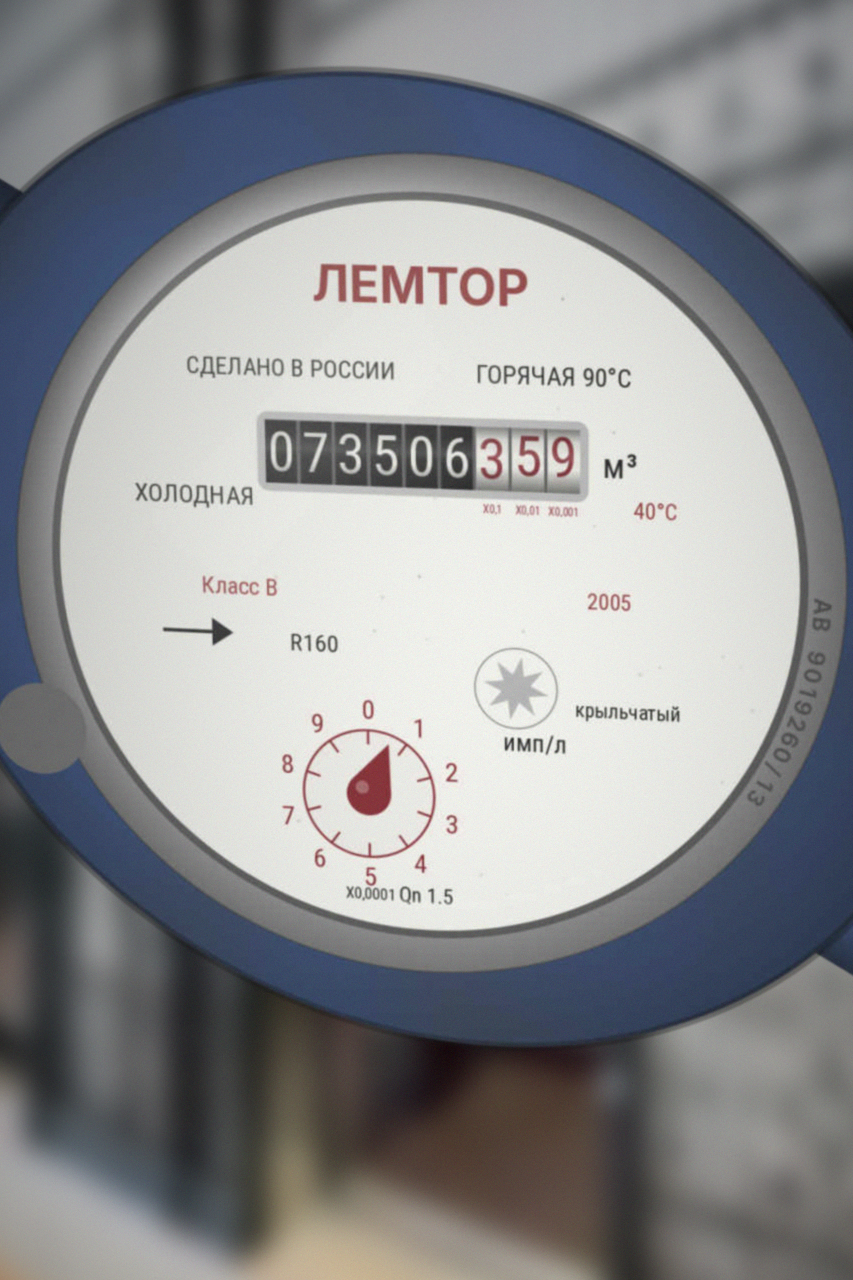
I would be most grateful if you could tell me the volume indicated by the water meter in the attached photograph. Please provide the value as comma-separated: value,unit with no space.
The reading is 73506.3590,m³
